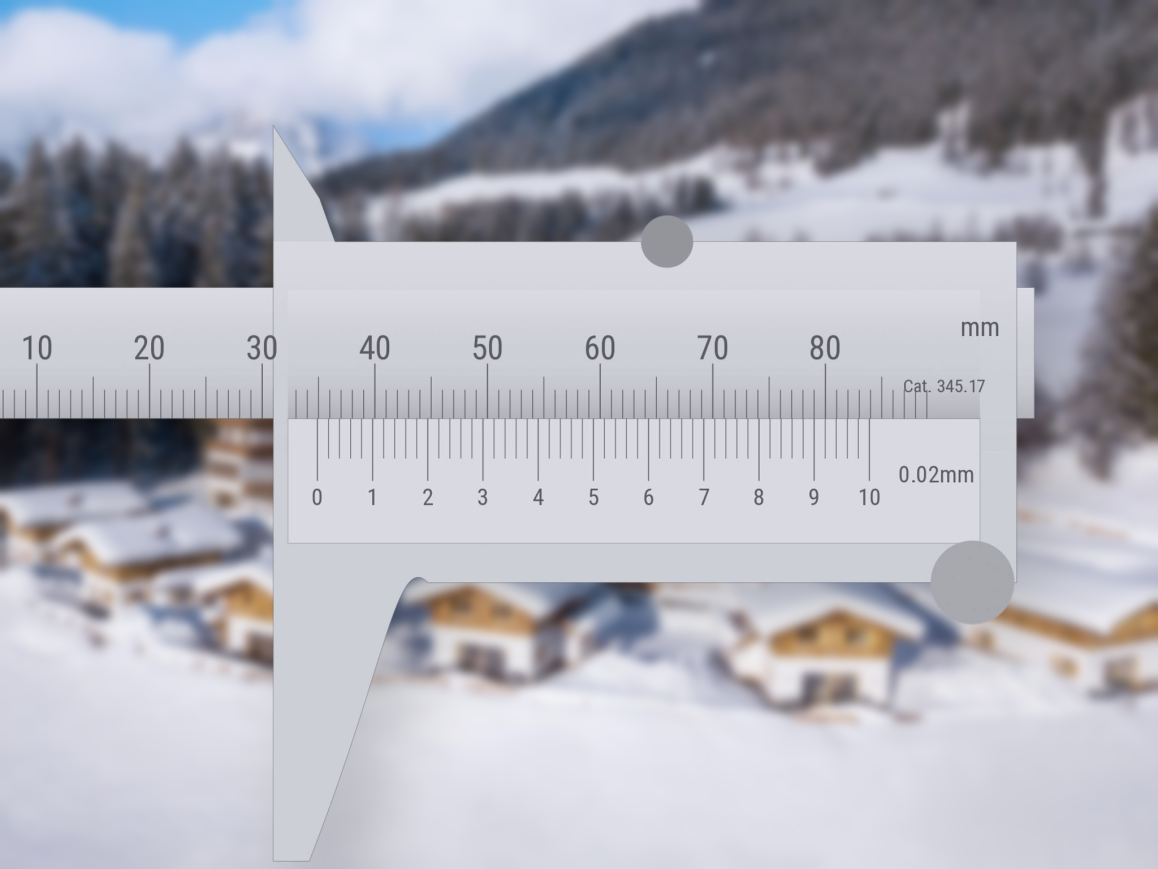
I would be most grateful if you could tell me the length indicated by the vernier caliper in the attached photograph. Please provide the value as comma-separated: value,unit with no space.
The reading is 34.9,mm
